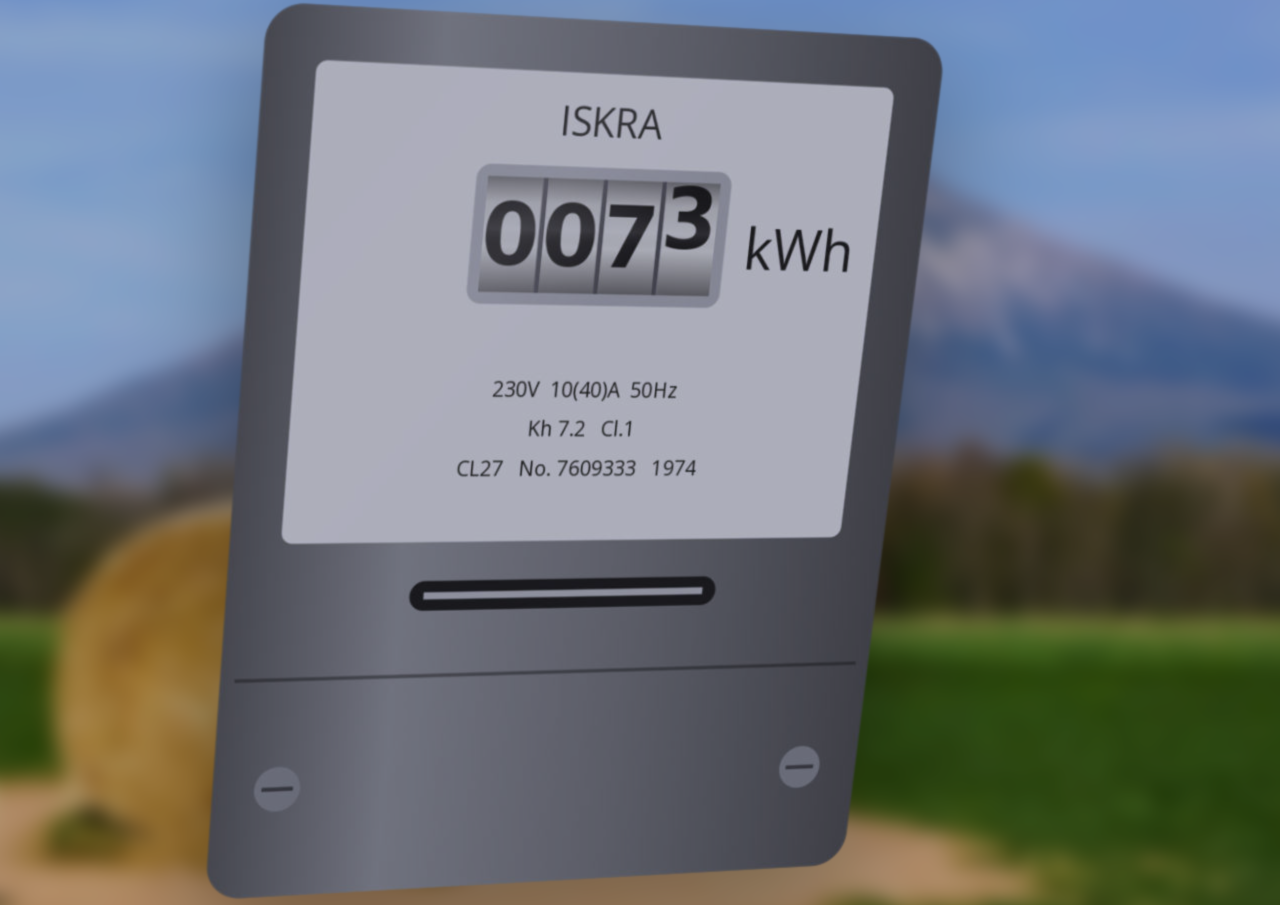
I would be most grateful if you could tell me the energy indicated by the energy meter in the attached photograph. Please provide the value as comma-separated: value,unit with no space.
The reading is 73,kWh
